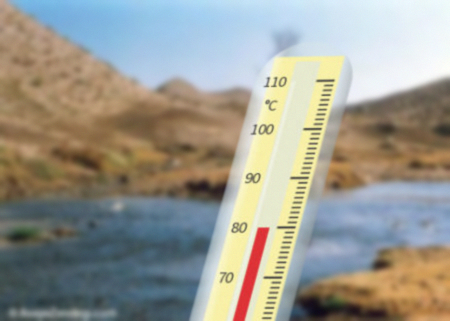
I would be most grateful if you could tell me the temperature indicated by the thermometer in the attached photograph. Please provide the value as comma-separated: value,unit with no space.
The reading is 80,°C
